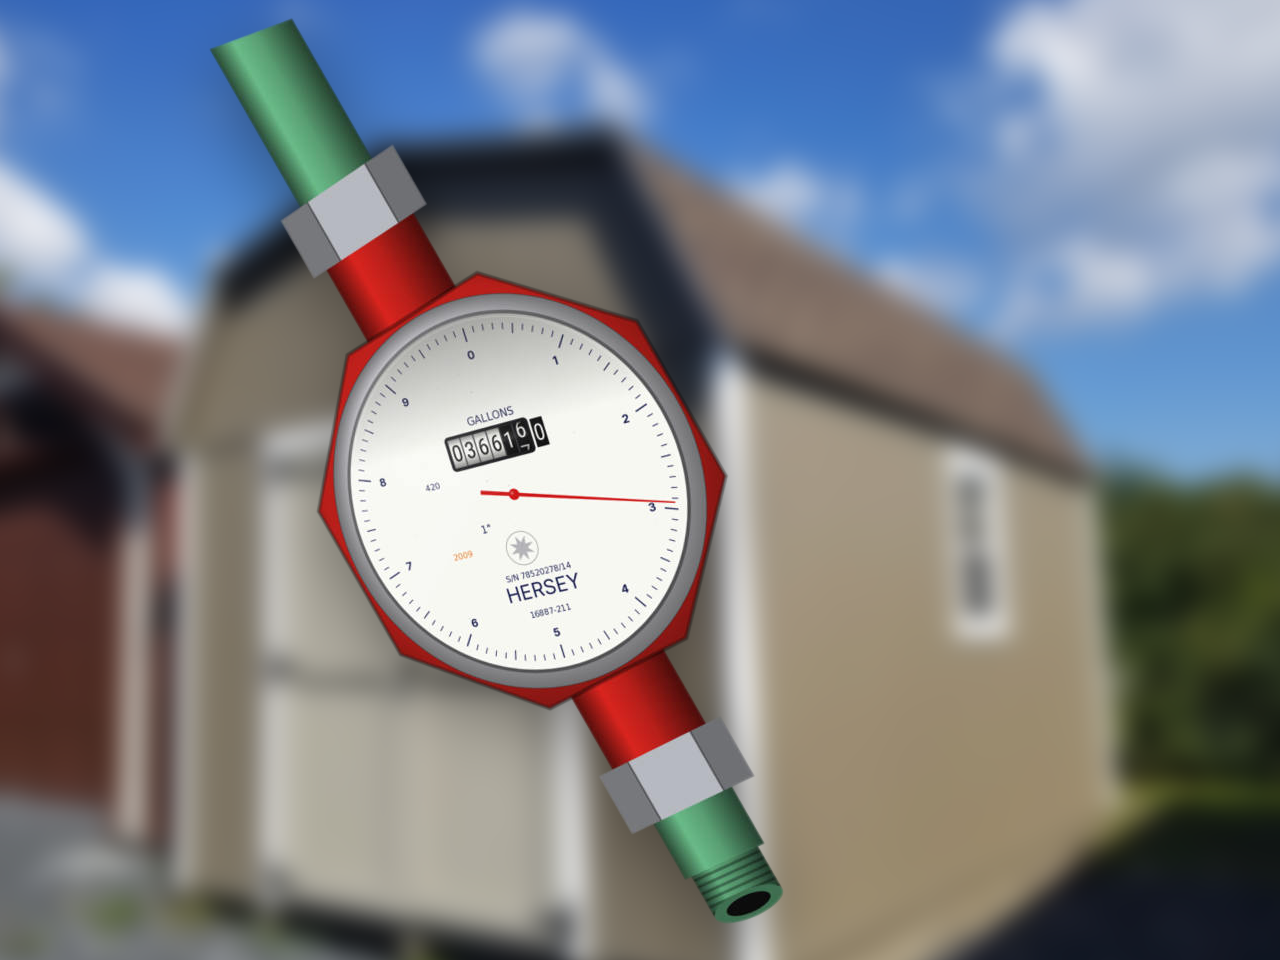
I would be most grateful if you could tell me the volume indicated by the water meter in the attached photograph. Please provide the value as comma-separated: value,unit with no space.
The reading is 366162.9,gal
